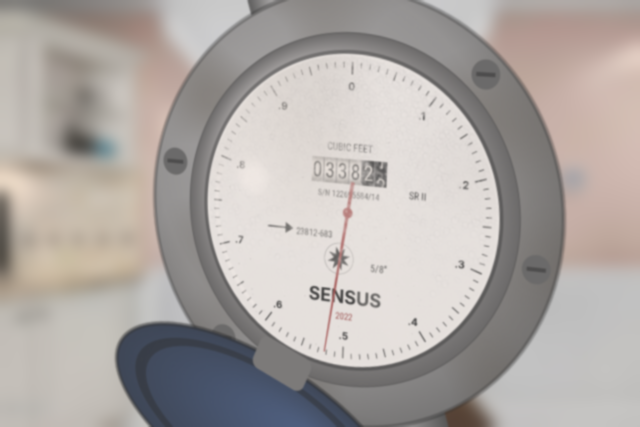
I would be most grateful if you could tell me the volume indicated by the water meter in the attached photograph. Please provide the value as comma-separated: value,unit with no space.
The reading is 33821.52,ft³
